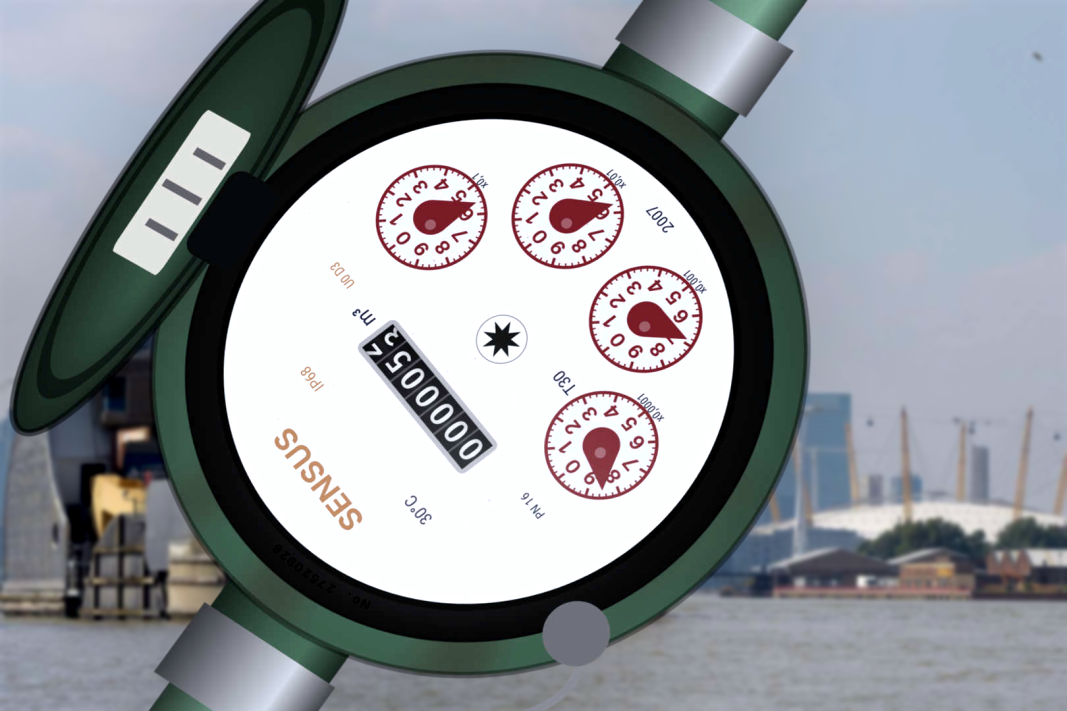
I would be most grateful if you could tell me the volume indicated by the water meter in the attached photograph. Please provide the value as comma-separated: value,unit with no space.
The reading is 52.5568,m³
